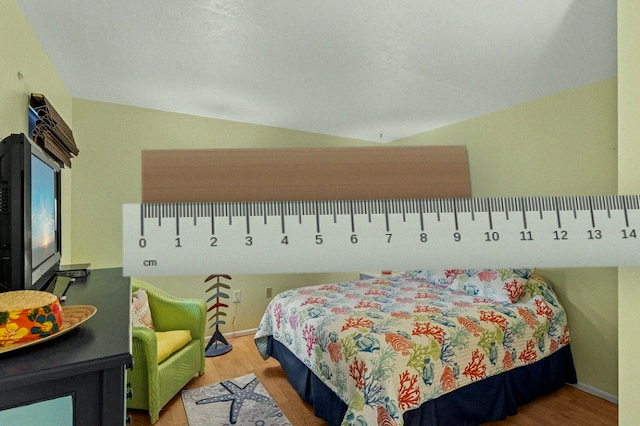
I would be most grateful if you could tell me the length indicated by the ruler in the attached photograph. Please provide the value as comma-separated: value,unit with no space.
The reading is 9.5,cm
